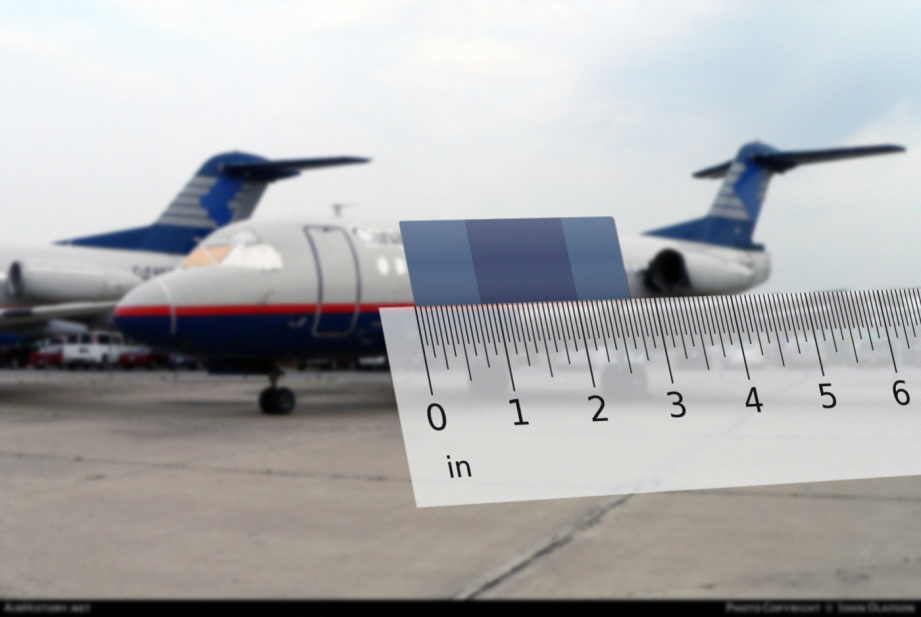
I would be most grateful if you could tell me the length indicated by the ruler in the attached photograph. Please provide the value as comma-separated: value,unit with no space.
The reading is 2.6875,in
